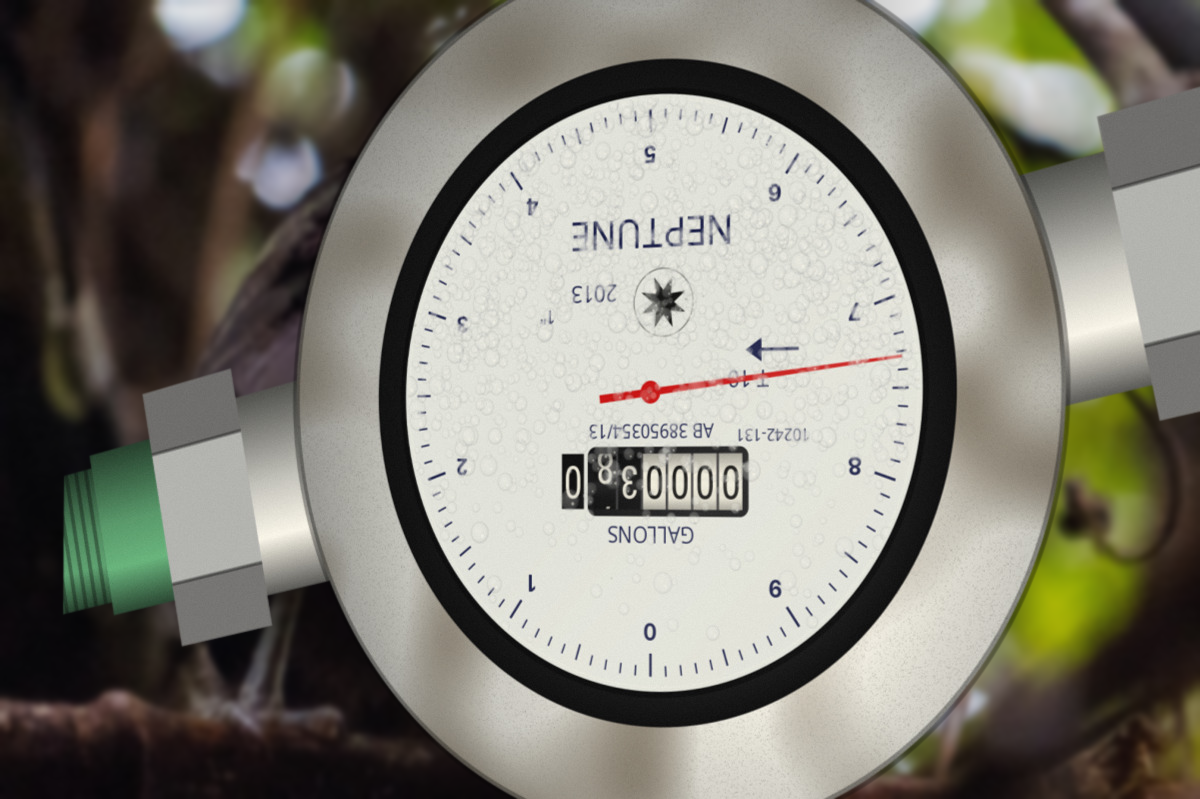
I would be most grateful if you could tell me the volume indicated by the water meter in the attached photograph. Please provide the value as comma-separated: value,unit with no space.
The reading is 377.3,gal
